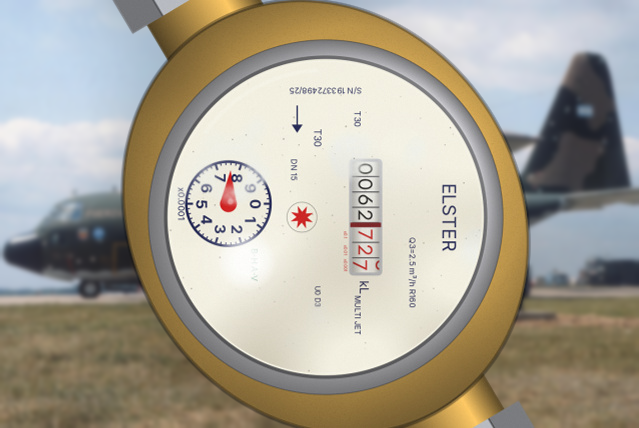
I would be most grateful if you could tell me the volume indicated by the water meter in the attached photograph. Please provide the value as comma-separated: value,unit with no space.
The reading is 62.7267,kL
